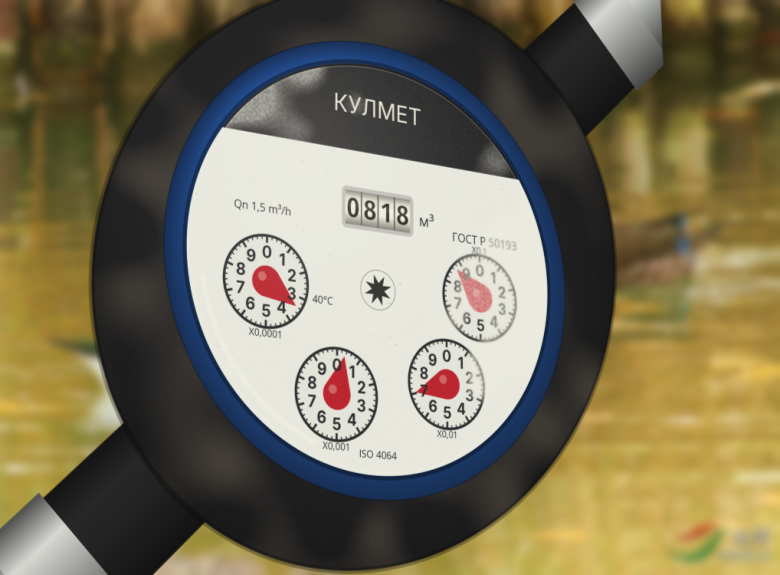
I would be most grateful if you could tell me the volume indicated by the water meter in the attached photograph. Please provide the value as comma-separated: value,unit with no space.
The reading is 818.8703,m³
